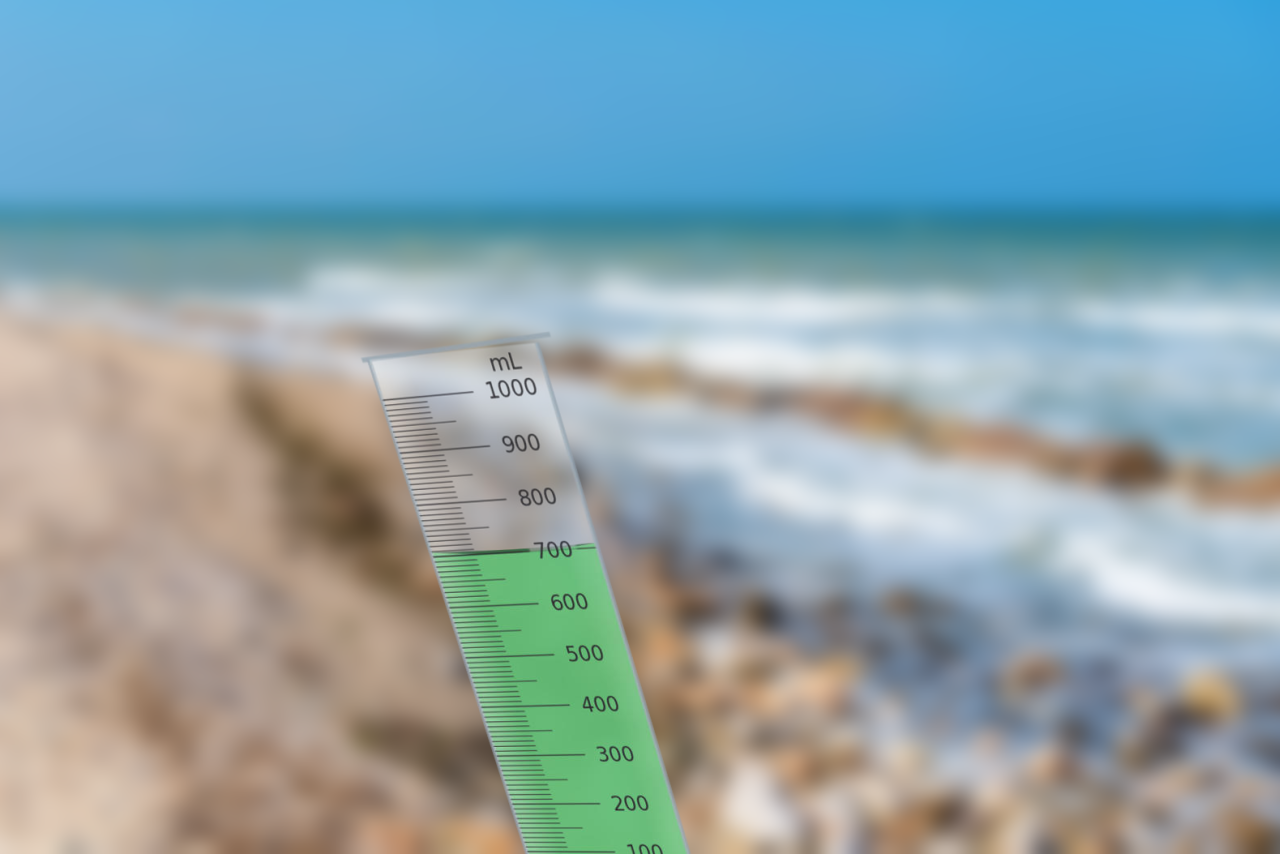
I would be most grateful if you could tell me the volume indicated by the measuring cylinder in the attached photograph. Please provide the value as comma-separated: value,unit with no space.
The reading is 700,mL
